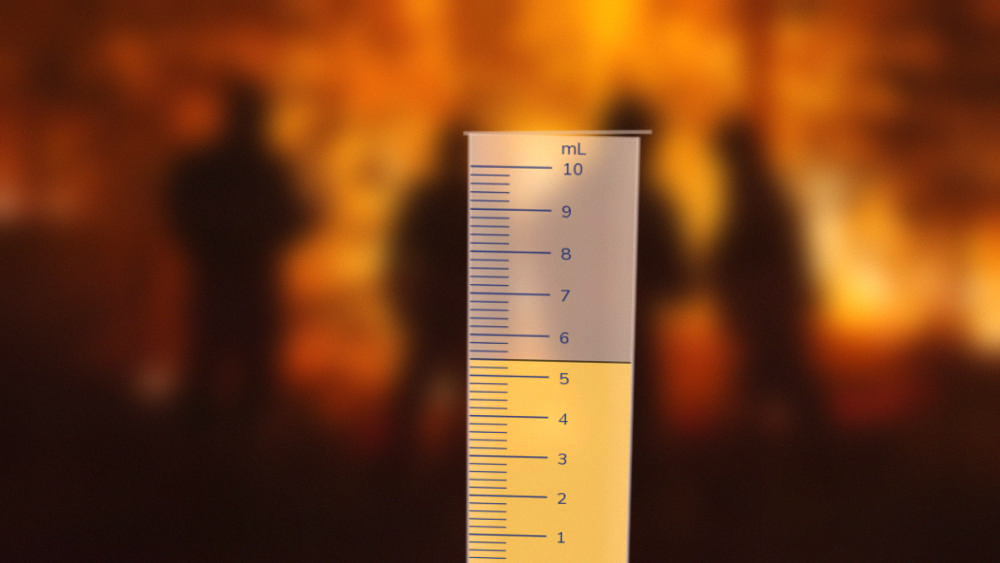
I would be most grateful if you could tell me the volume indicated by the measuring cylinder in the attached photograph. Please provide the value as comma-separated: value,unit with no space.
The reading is 5.4,mL
